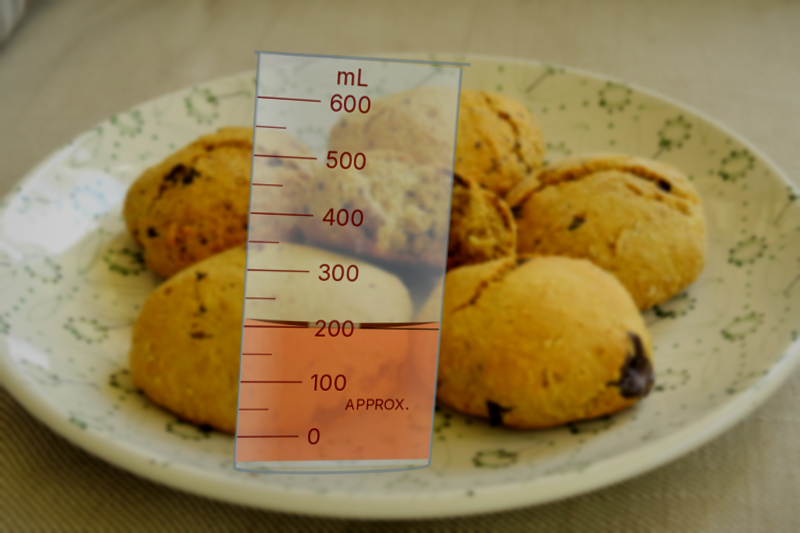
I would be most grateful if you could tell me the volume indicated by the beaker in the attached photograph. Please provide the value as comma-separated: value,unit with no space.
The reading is 200,mL
